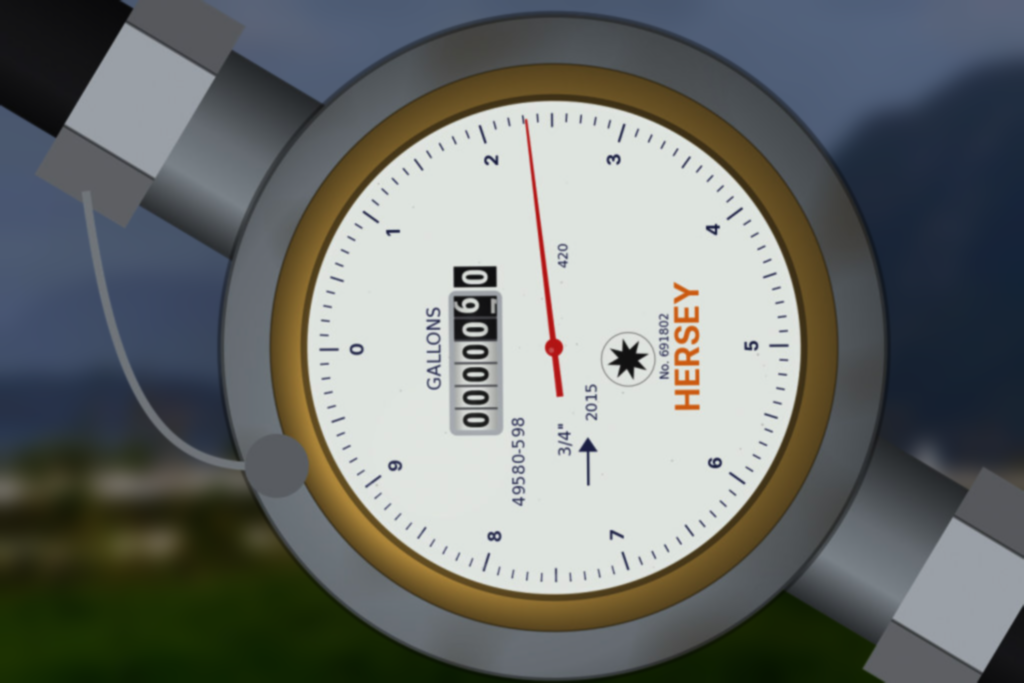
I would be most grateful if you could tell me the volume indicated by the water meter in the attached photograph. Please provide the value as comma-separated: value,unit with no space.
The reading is 62.3,gal
